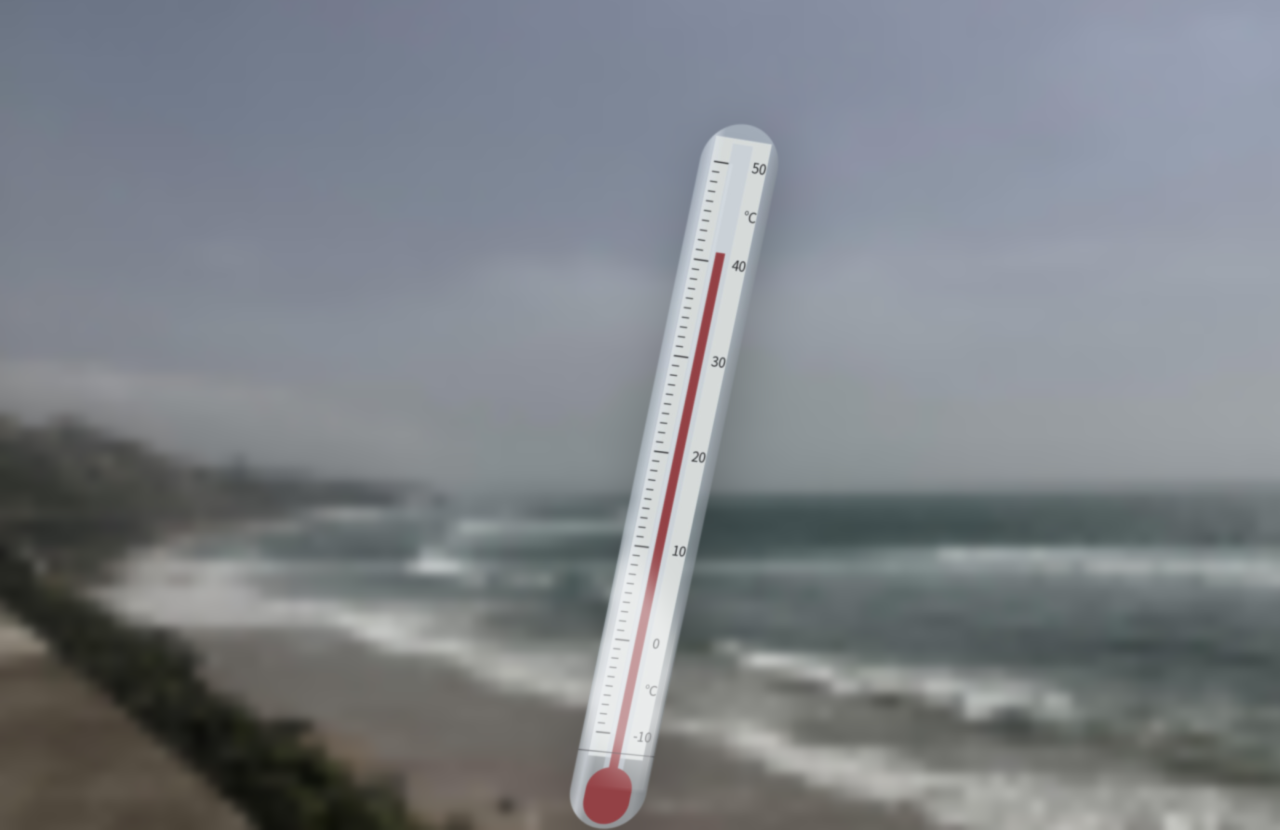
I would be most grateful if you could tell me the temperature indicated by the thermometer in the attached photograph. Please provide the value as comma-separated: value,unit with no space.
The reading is 41,°C
